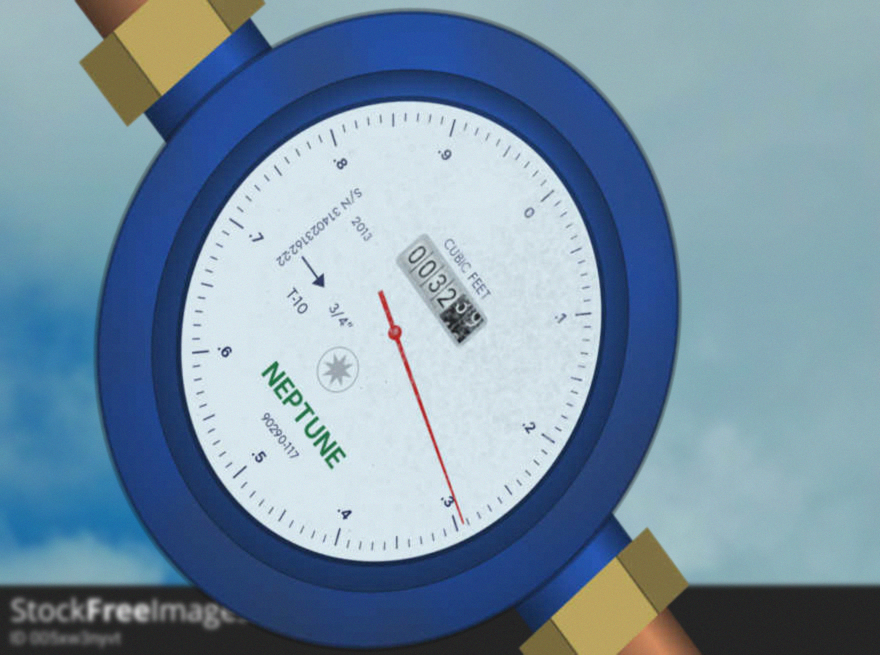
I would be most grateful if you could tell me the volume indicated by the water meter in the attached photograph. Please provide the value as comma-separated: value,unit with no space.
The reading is 3239.29,ft³
